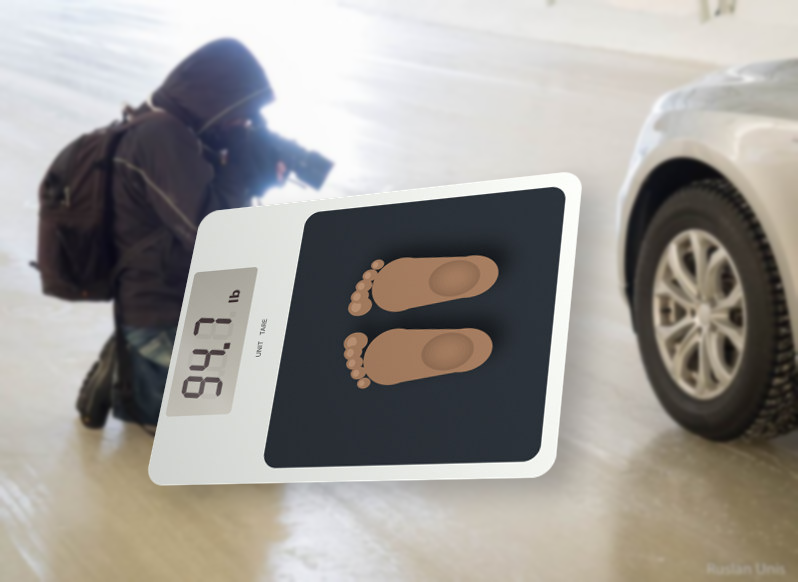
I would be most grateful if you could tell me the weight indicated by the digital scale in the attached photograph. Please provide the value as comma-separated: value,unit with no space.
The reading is 94.7,lb
